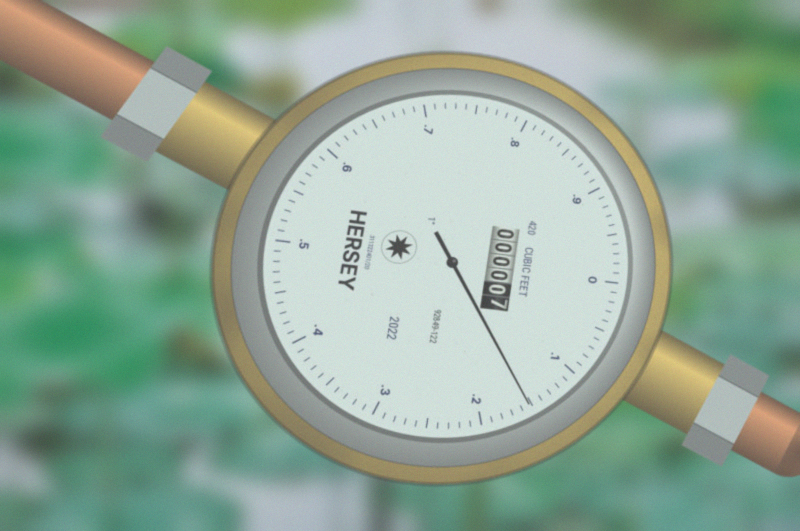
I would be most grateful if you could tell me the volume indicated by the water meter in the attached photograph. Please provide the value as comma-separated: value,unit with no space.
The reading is 7.15,ft³
